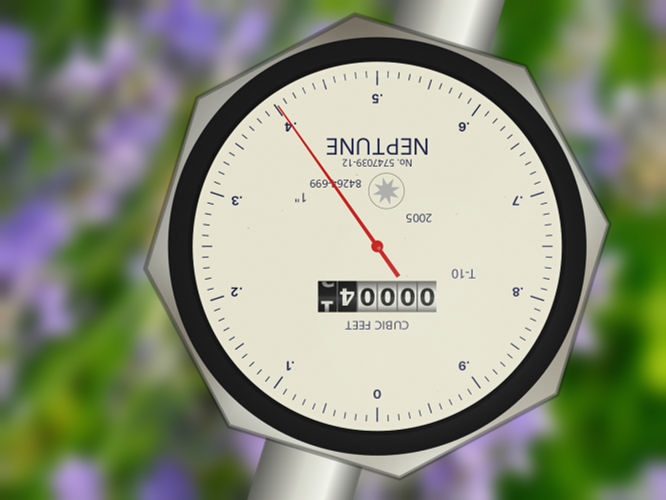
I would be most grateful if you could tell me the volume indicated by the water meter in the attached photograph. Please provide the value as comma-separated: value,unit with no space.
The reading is 41.40,ft³
